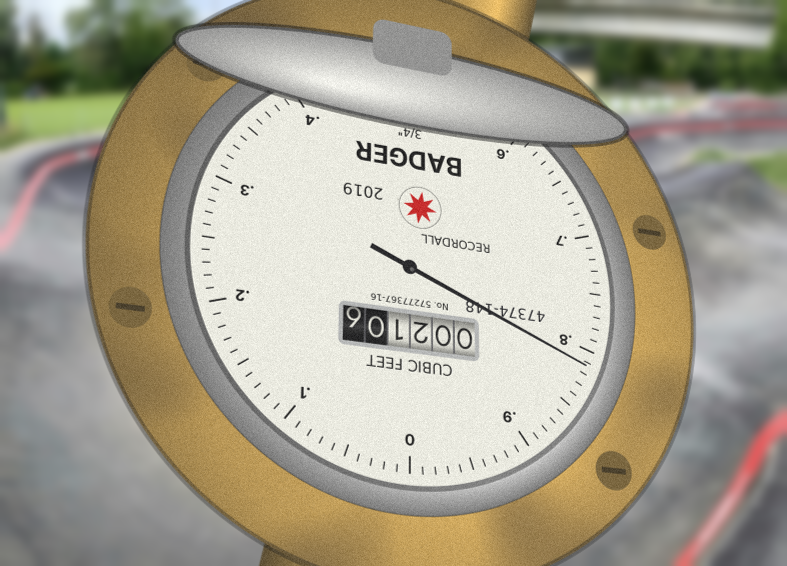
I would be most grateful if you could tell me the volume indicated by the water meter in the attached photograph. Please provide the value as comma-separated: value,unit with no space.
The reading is 2105.81,ft³
